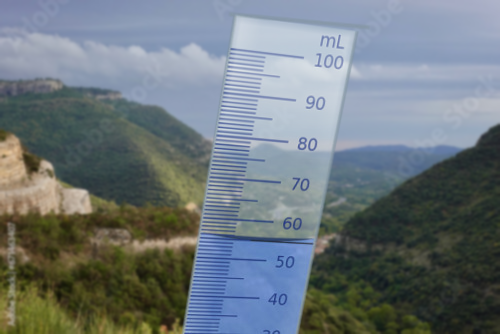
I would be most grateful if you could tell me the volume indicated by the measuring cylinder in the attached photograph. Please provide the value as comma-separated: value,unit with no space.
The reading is 55,mL
